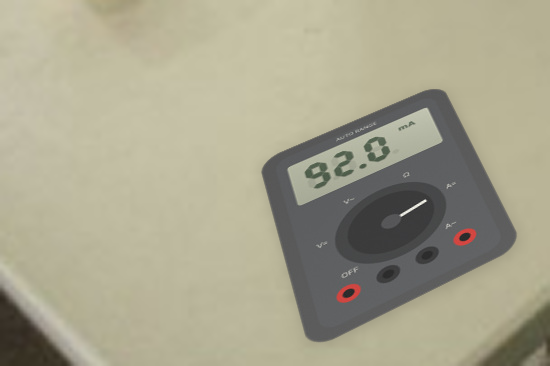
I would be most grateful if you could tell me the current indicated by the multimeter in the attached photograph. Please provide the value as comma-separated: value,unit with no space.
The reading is 92.0,mA
